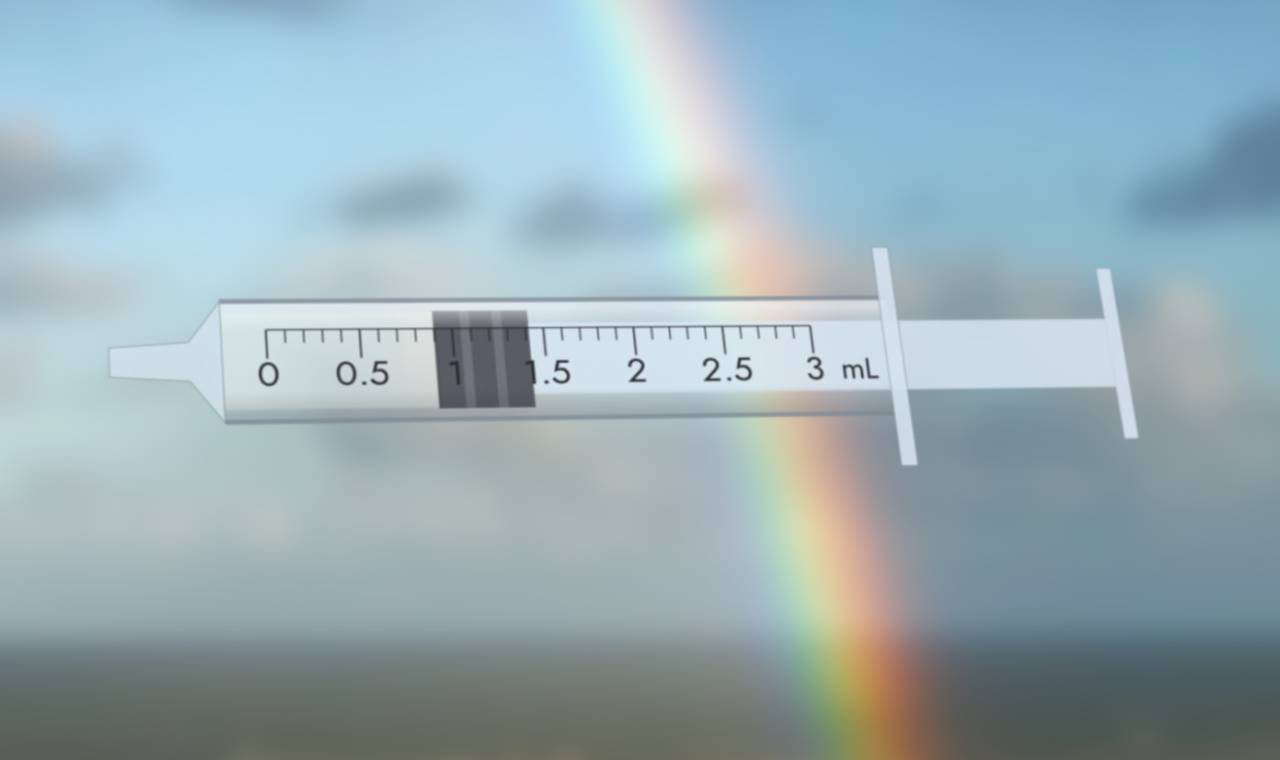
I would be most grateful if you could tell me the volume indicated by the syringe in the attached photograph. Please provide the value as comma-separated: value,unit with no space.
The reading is 0.9,mL
